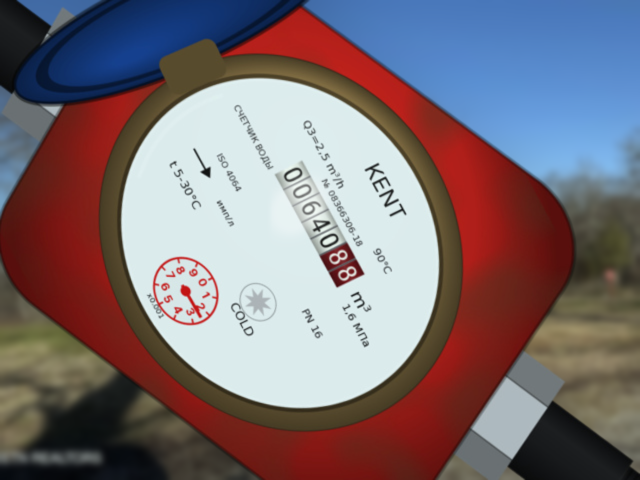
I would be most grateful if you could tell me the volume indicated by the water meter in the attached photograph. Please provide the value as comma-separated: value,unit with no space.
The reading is 640.882,m³
